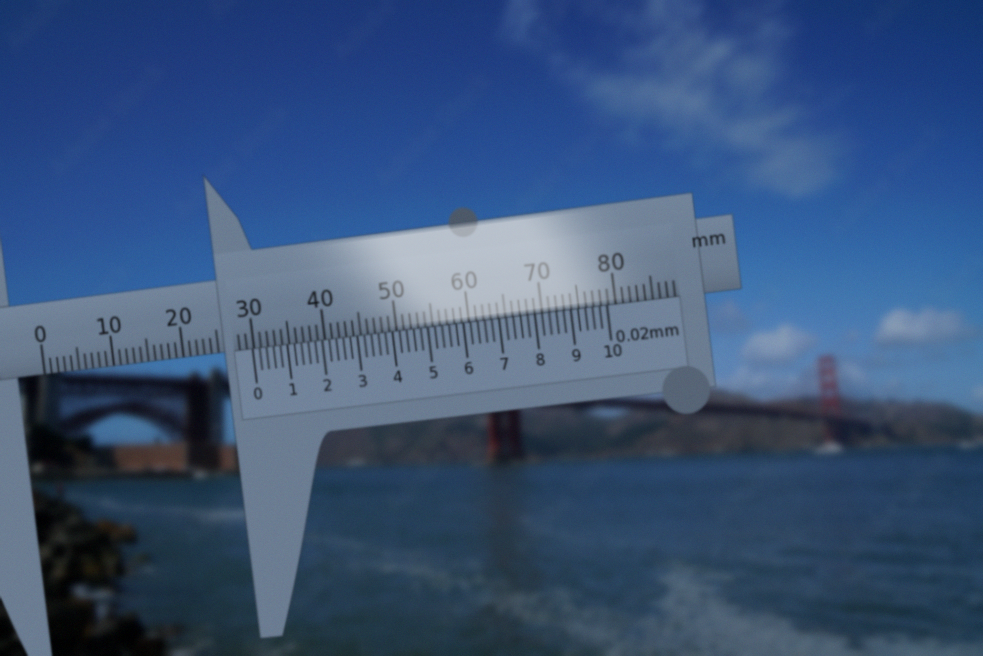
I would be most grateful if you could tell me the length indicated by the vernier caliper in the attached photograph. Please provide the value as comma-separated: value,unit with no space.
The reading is 29.8,mm
